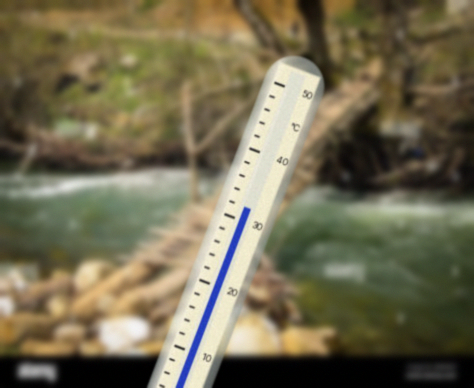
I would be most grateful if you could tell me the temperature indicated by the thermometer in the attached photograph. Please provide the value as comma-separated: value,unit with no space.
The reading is 32,°C
